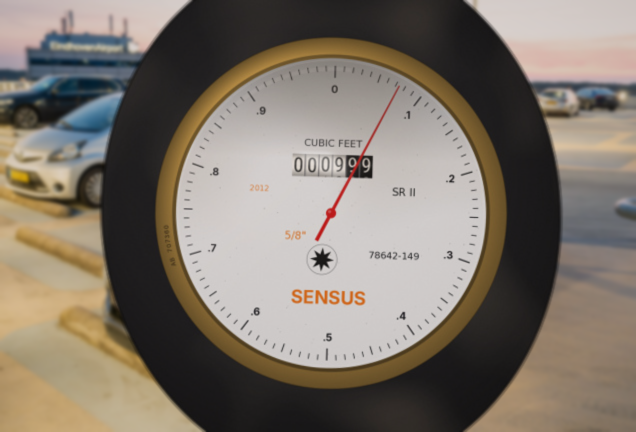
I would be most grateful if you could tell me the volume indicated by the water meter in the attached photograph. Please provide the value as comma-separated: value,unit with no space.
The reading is 999.07,ft³
